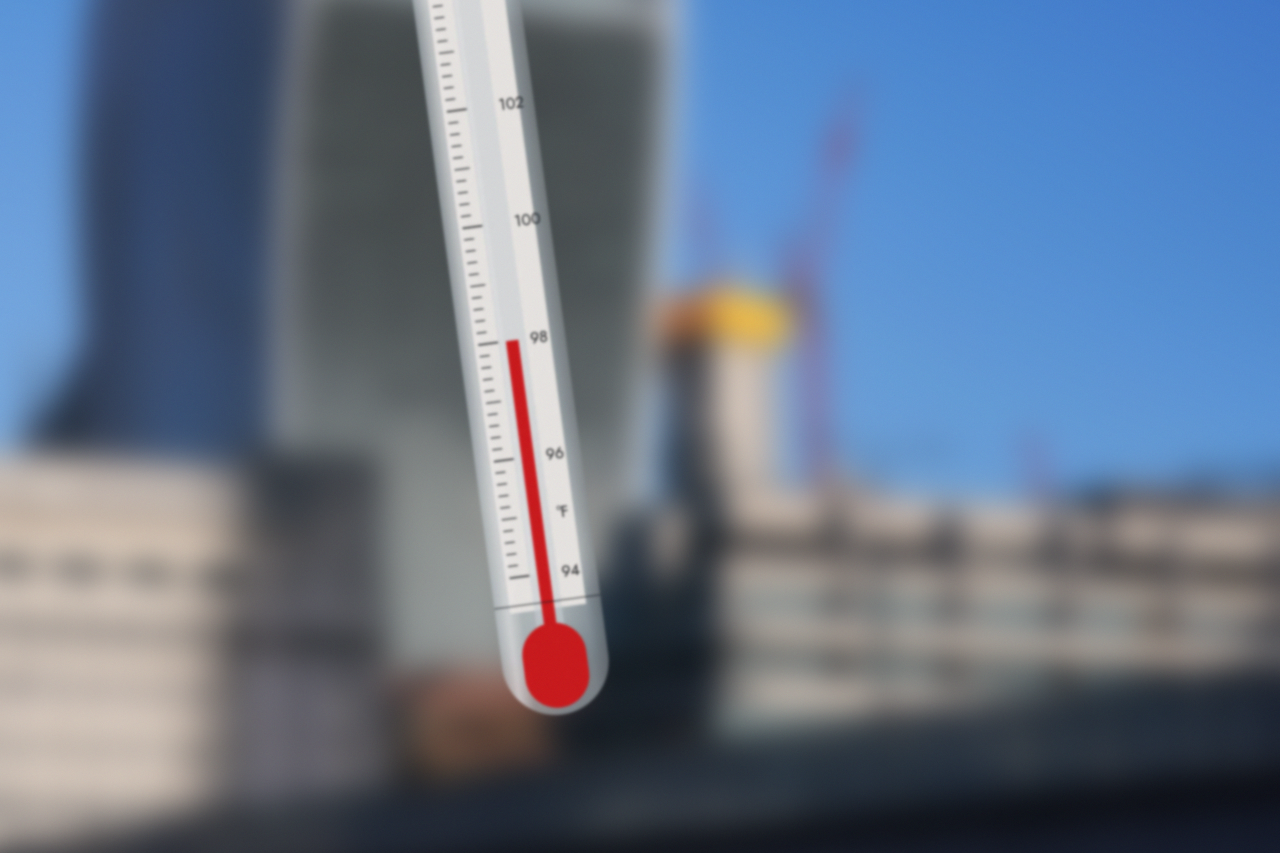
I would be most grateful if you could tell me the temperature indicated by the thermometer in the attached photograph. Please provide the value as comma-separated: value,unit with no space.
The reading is 98,°F
